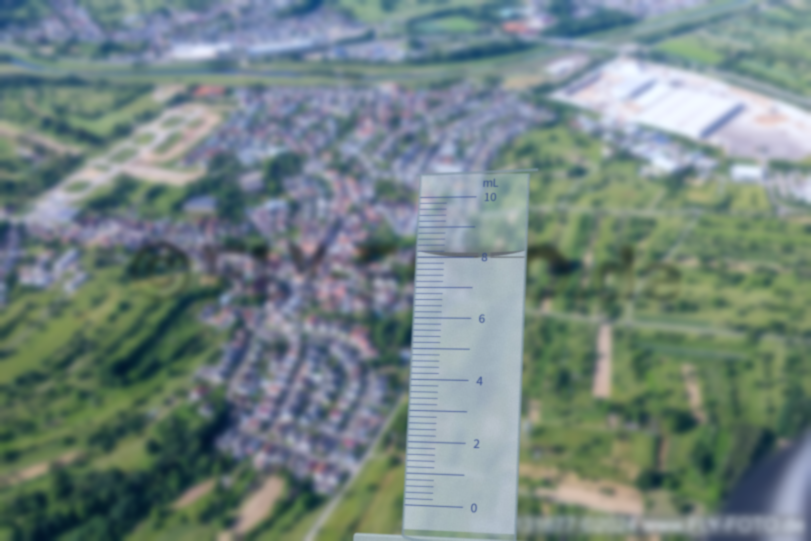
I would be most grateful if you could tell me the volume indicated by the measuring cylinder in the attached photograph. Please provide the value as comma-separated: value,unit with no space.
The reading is 8,mL
